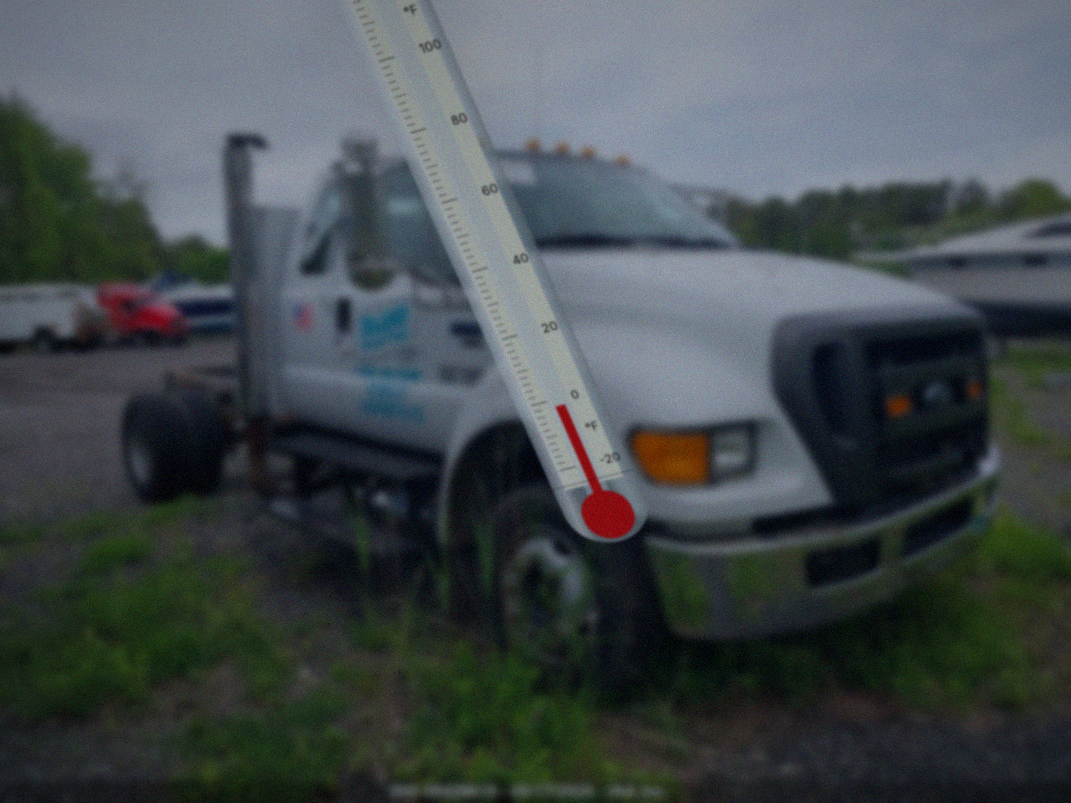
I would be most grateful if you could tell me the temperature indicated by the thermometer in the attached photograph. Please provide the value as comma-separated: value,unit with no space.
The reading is -2,°F
